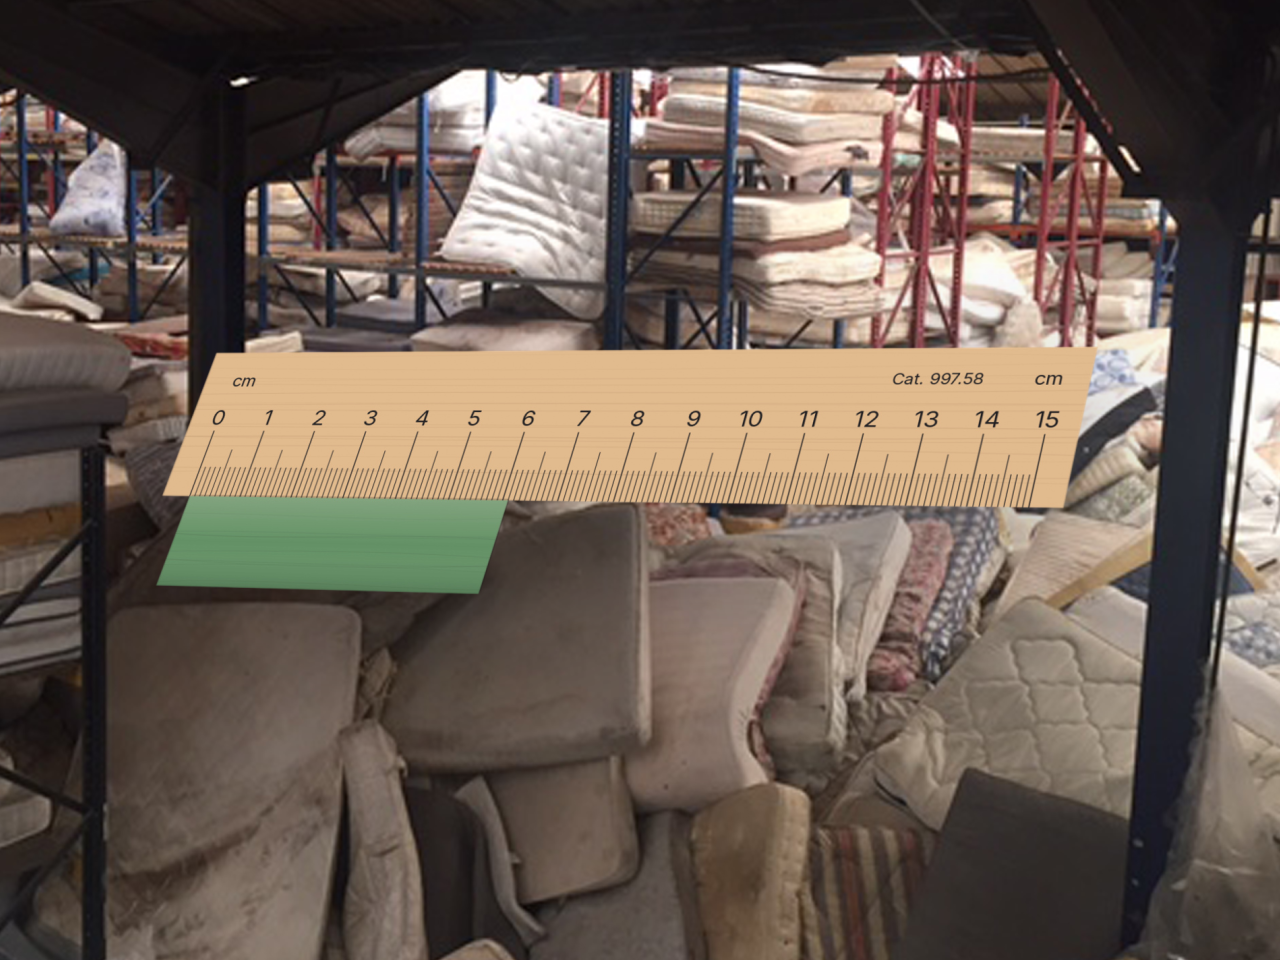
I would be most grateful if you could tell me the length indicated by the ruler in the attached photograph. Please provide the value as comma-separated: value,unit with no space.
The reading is 6.1,cm
